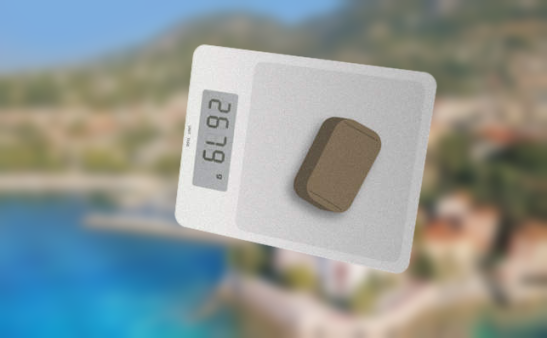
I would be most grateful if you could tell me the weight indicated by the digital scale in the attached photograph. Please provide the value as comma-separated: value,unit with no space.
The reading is 2679,g
